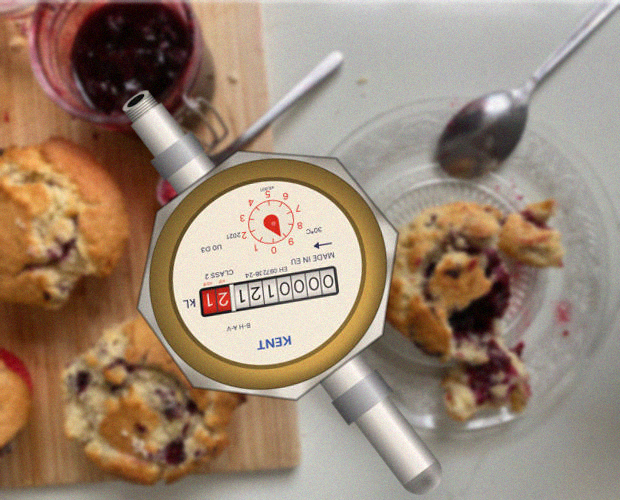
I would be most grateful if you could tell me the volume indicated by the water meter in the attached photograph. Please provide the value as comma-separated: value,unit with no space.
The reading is 121.209,kL
